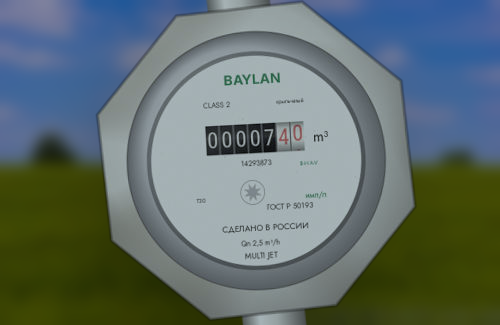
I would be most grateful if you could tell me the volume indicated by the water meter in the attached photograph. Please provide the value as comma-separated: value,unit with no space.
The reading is 7.40,m³
